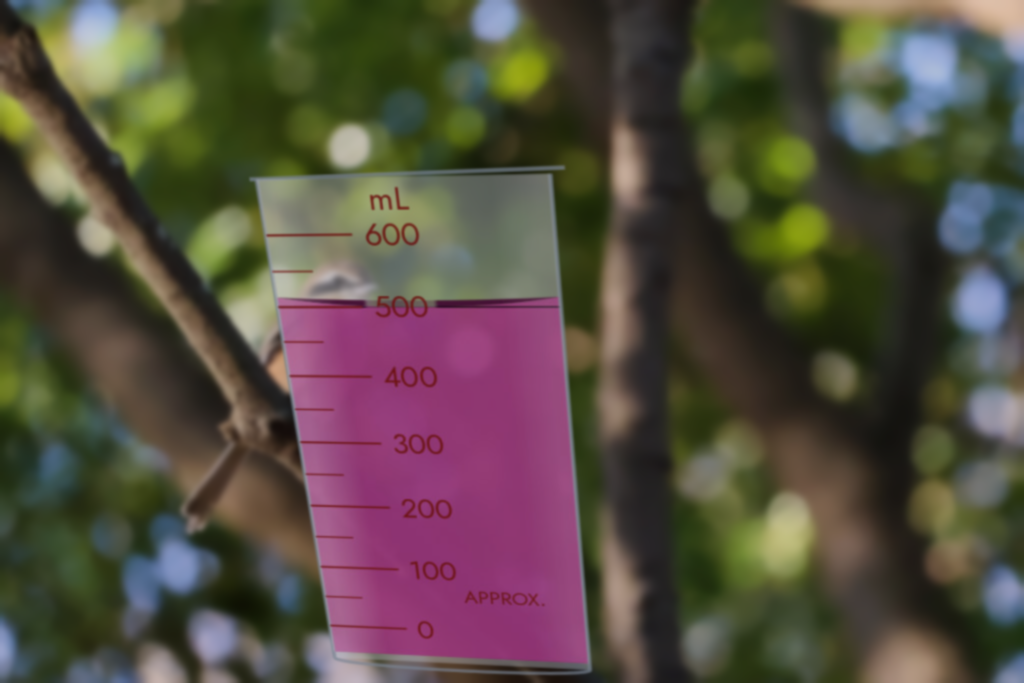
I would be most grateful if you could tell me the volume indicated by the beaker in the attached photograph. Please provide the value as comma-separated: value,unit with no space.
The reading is 500,mL
